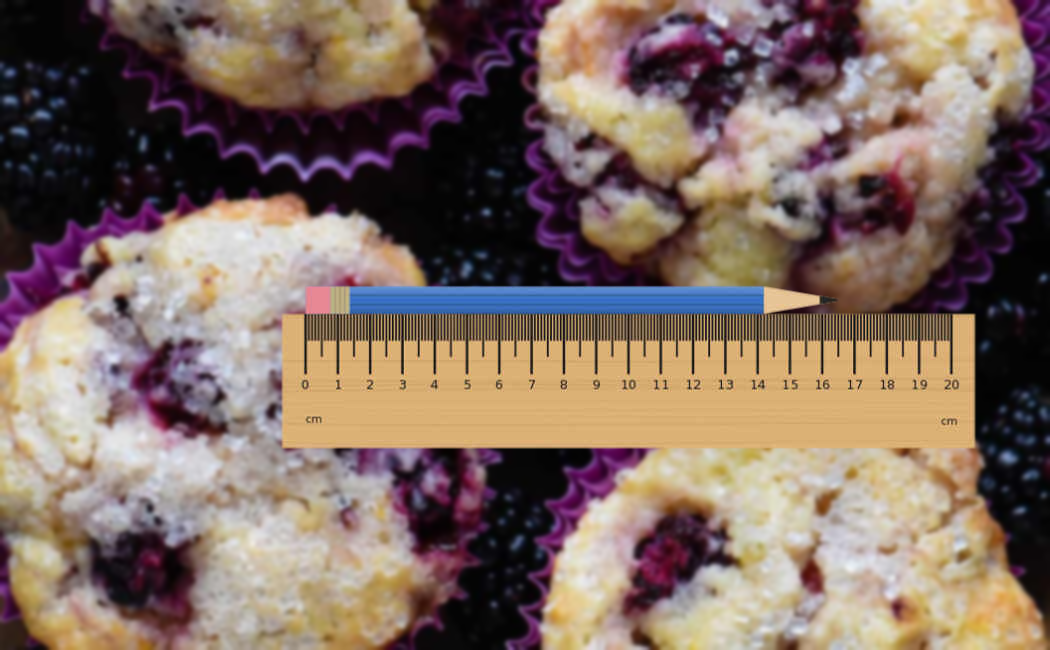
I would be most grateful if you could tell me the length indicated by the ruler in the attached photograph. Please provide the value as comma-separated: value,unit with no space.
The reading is 16.5,cm
